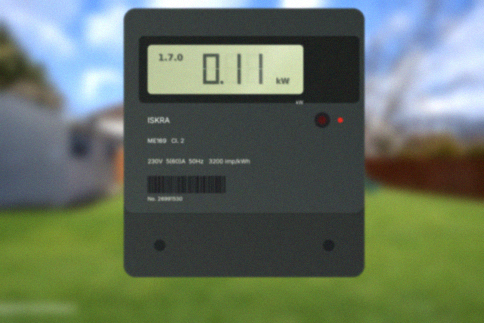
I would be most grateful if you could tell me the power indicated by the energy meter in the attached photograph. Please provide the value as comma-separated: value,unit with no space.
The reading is 0.11,kW
